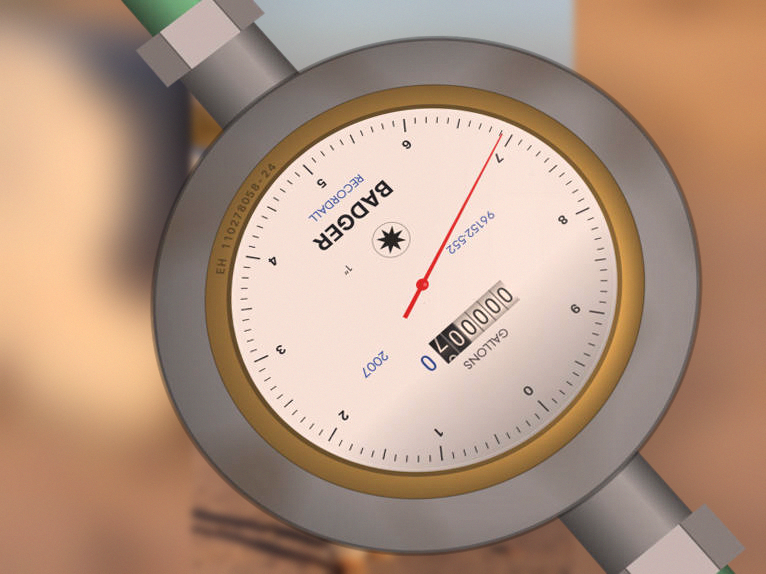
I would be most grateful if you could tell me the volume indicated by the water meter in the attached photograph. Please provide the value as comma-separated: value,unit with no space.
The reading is 66.9,gal
